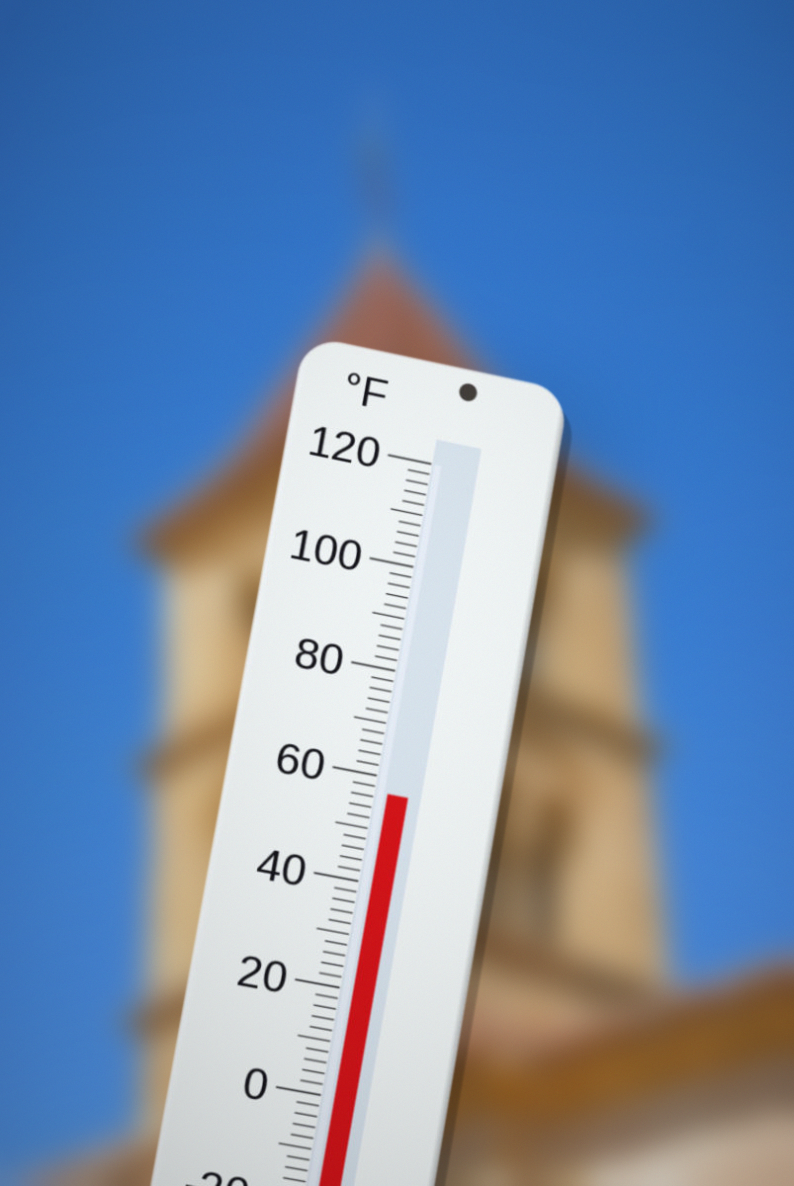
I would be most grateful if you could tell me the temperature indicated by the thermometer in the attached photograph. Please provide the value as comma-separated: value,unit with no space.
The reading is 57,°F
